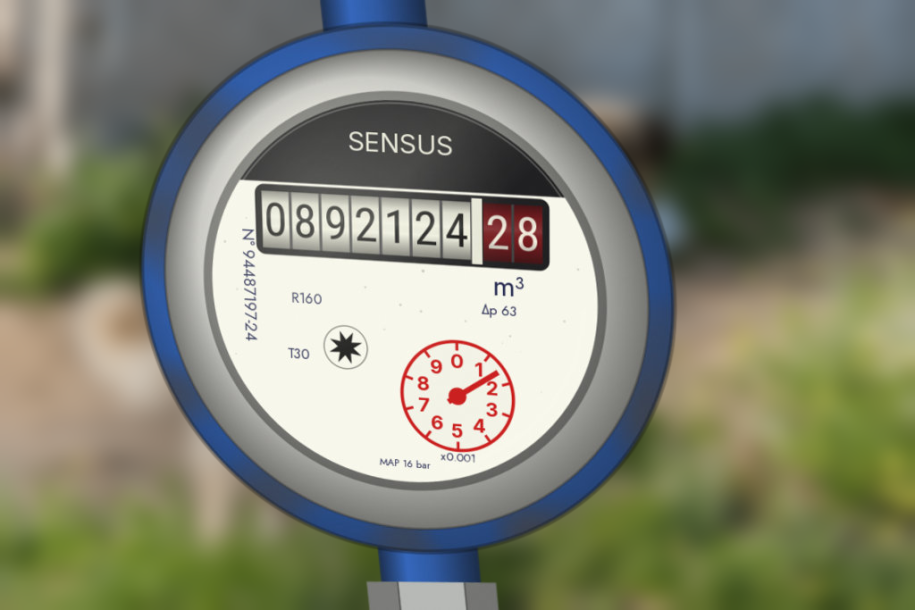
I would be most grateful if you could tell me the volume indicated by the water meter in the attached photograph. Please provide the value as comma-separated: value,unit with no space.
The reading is 892124.281,m³
